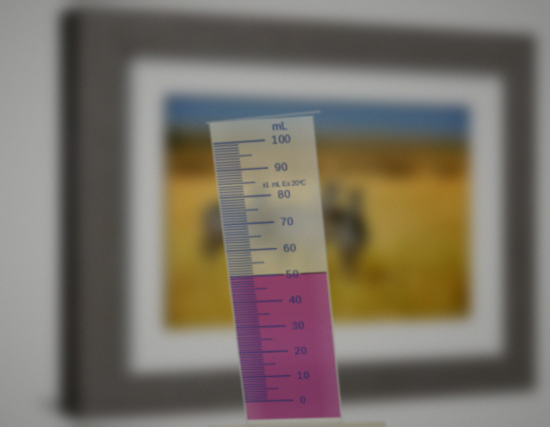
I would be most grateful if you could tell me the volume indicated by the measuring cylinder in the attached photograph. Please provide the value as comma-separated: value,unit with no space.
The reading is 50,mL
